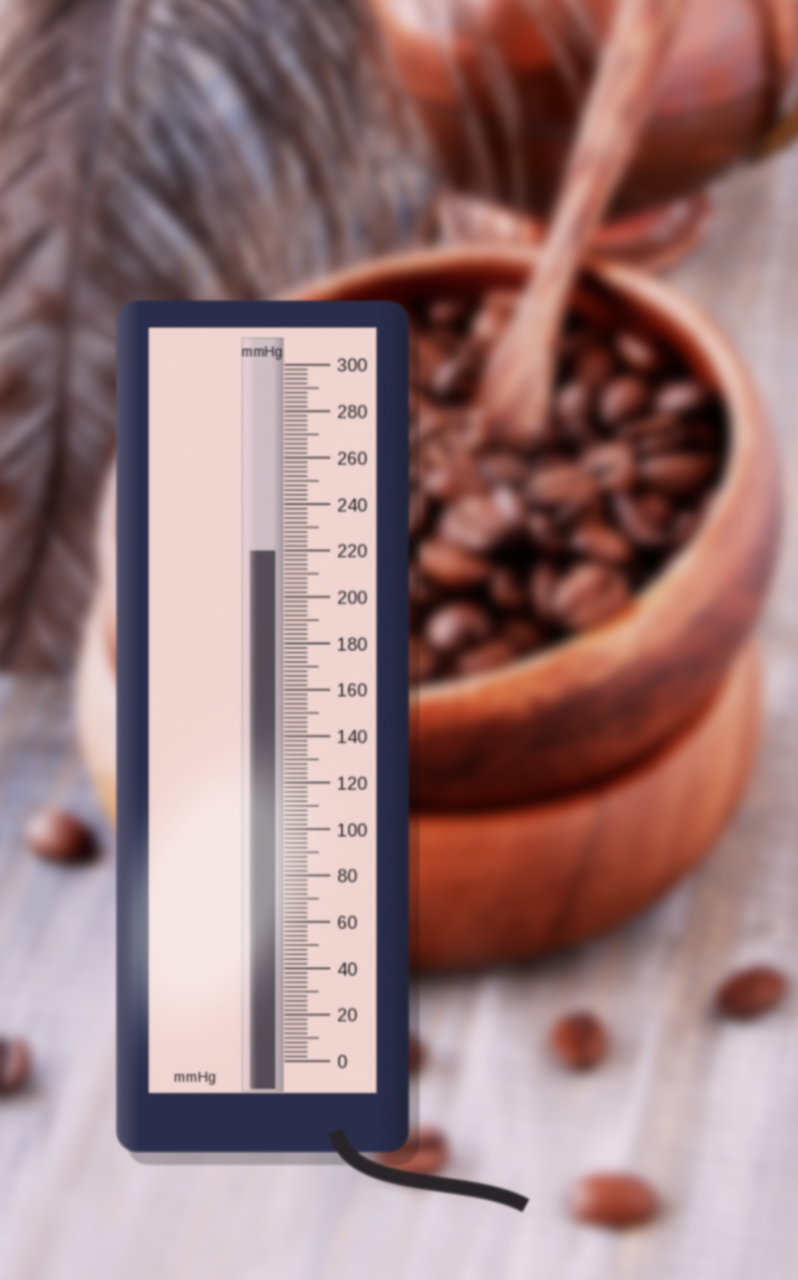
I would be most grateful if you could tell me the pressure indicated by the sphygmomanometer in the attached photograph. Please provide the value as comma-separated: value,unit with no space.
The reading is 220,mmHg
